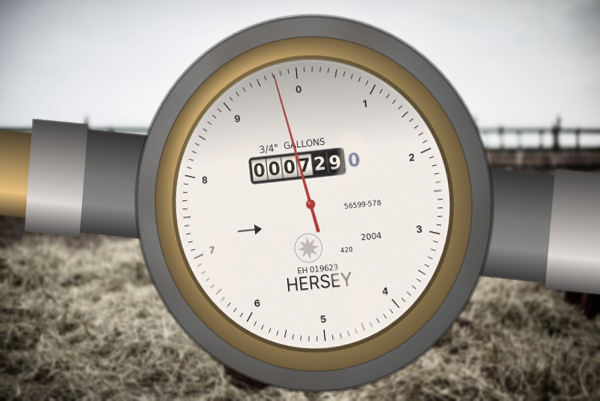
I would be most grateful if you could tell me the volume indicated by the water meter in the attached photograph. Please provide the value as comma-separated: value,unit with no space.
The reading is 7289.7,gal
